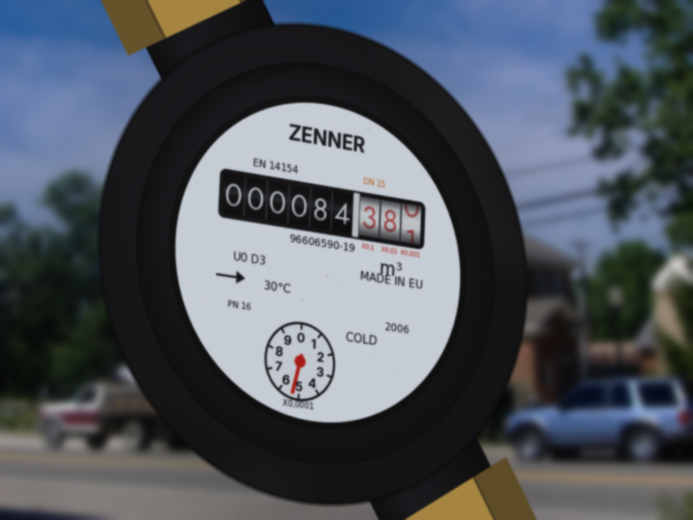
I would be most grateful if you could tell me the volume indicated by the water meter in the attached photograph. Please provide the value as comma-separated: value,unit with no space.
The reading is 84.3805,m³
